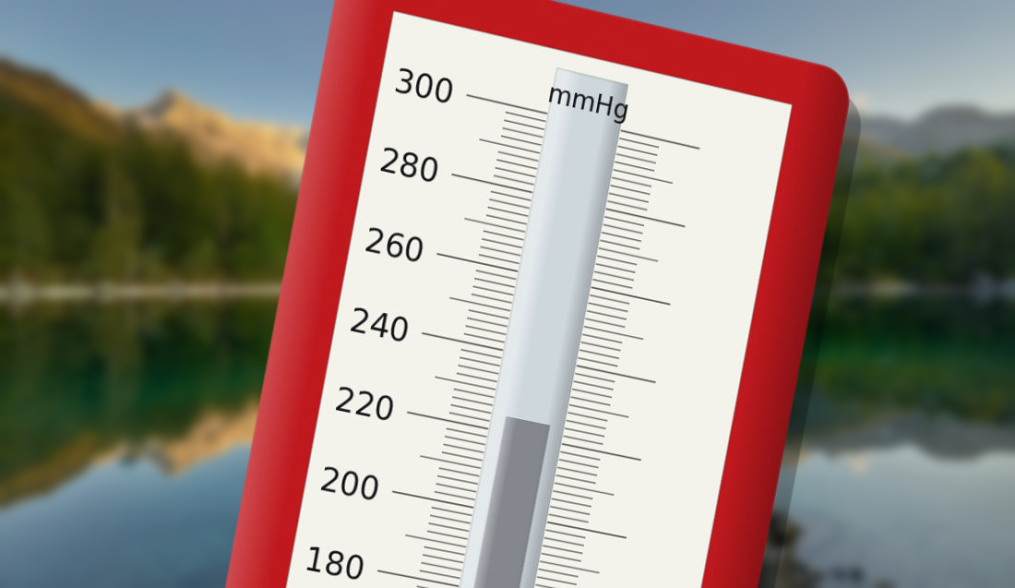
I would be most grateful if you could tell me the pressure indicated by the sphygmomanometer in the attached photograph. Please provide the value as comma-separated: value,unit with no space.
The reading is 224,mmHg
